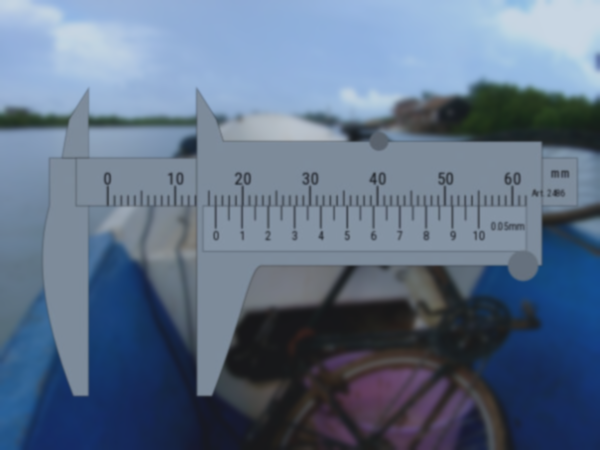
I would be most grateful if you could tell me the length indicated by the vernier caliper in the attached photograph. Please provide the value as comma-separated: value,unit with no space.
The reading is 16.0,mm
